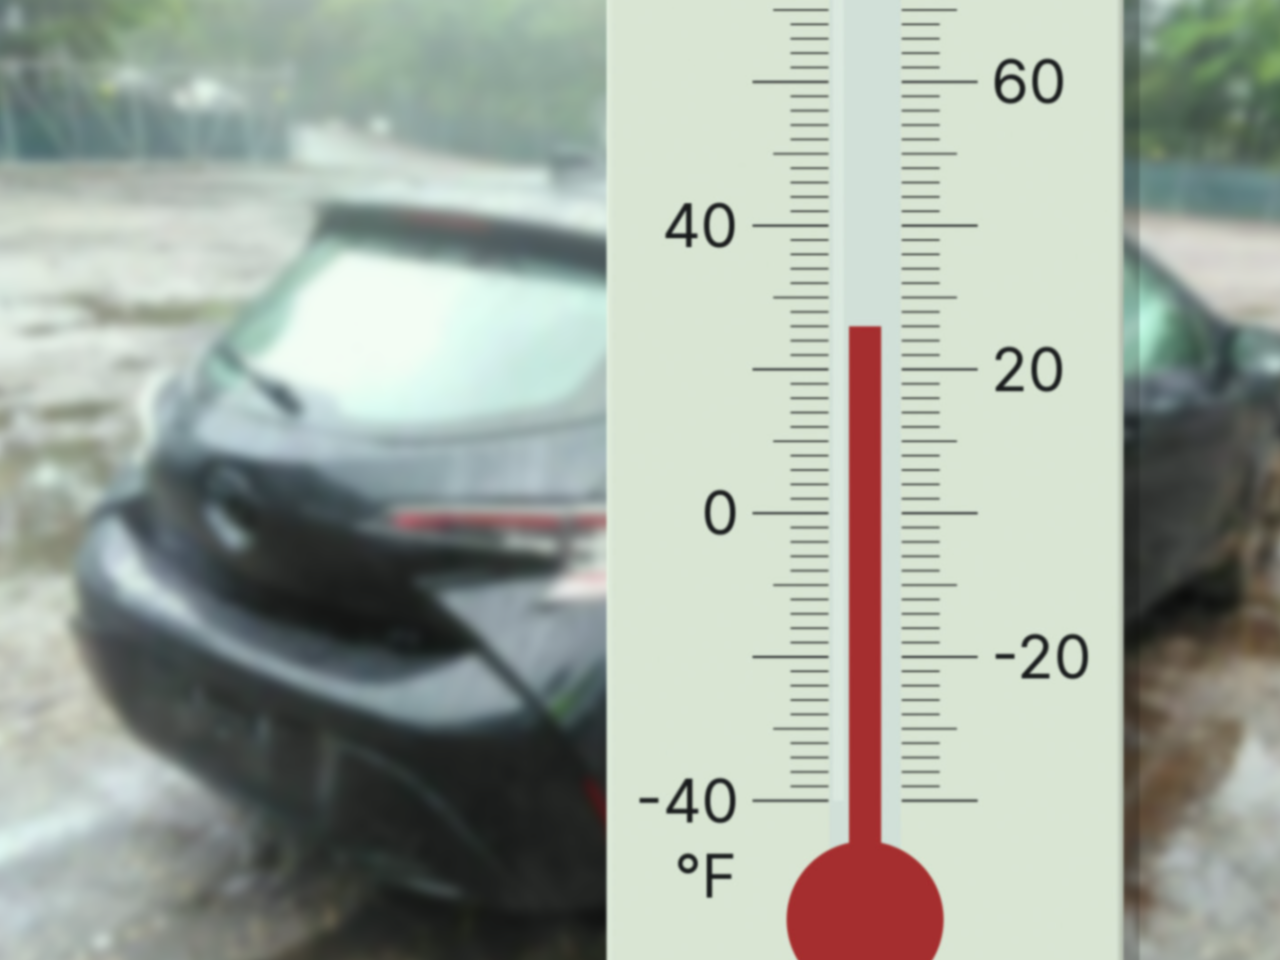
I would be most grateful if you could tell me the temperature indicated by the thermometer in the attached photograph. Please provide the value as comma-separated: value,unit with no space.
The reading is 26,°F
